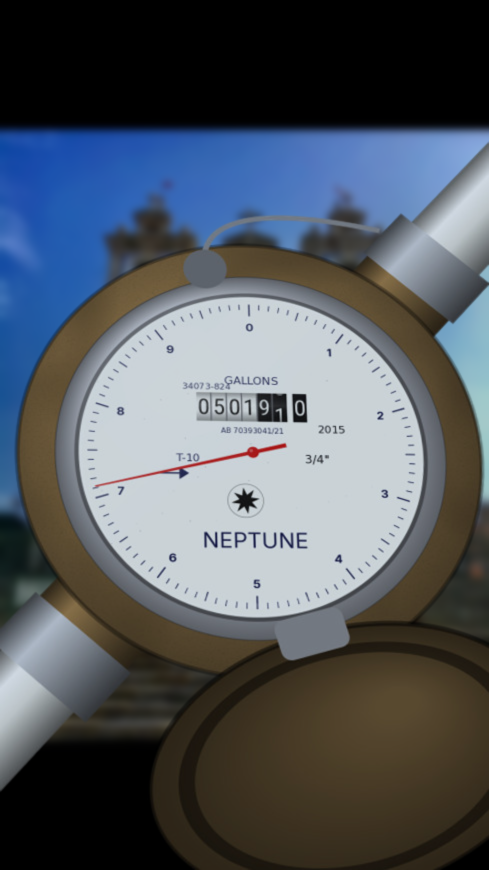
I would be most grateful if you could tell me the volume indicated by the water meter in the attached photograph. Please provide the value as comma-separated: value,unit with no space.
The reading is 501907.1,gal
